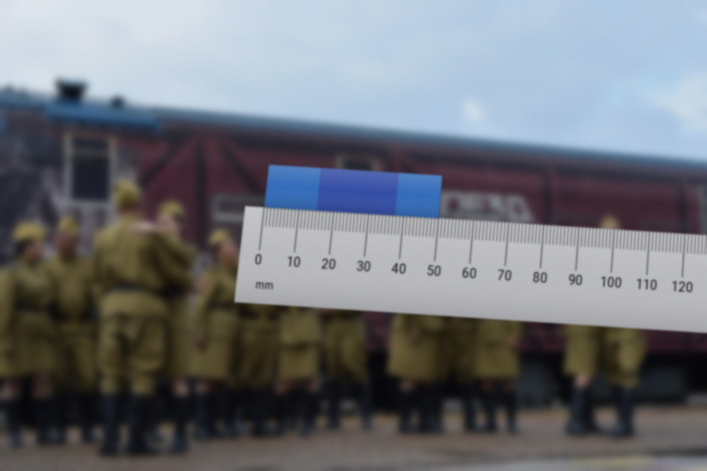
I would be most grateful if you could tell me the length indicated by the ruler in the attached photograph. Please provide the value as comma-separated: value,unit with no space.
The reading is 50,mm
